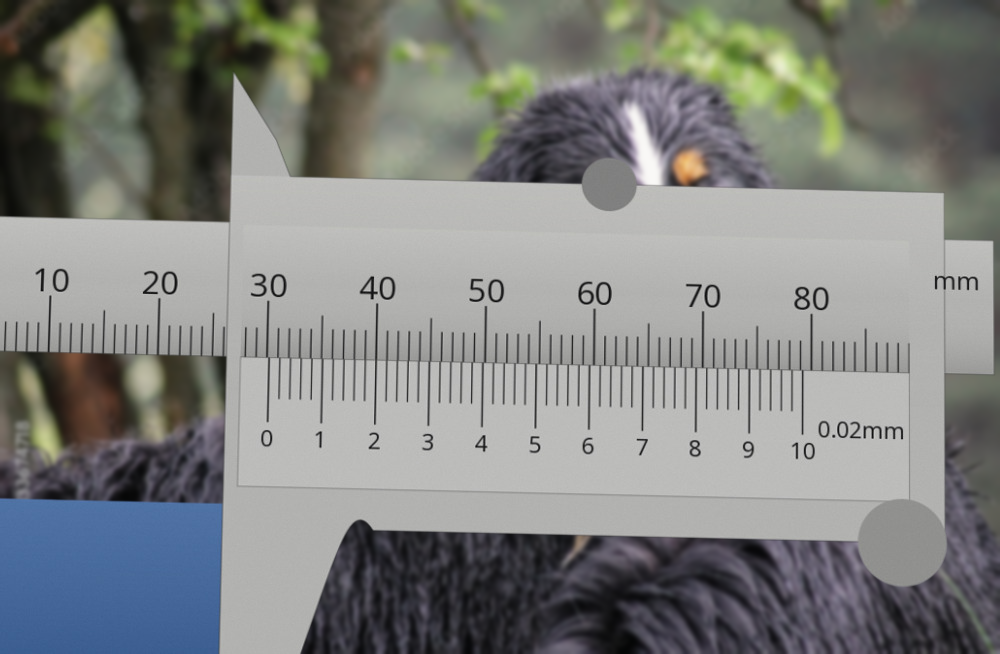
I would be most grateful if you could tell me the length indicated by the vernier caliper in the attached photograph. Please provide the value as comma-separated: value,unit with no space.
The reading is 30.2,mm
